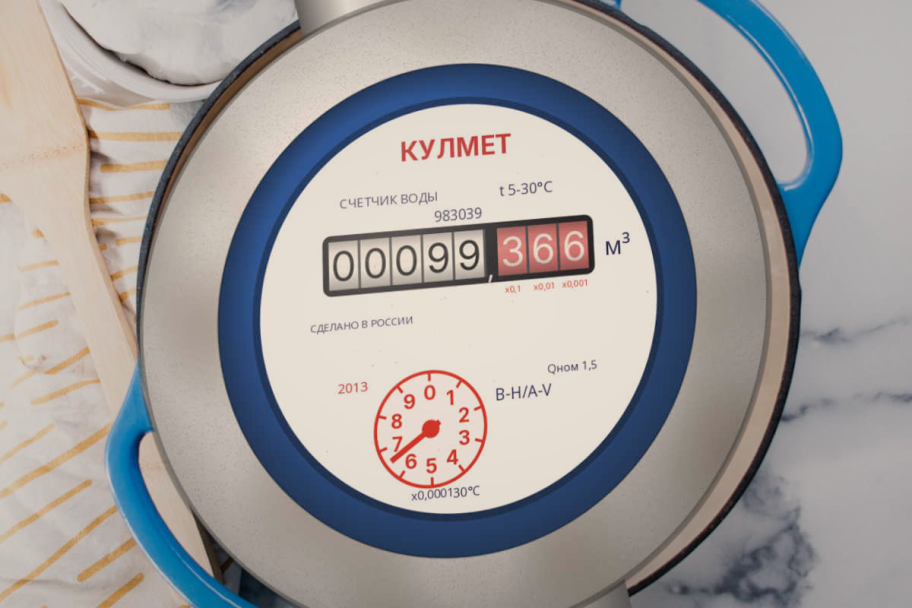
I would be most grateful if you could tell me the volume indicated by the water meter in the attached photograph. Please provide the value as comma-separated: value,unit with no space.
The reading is 99.3666,m³
